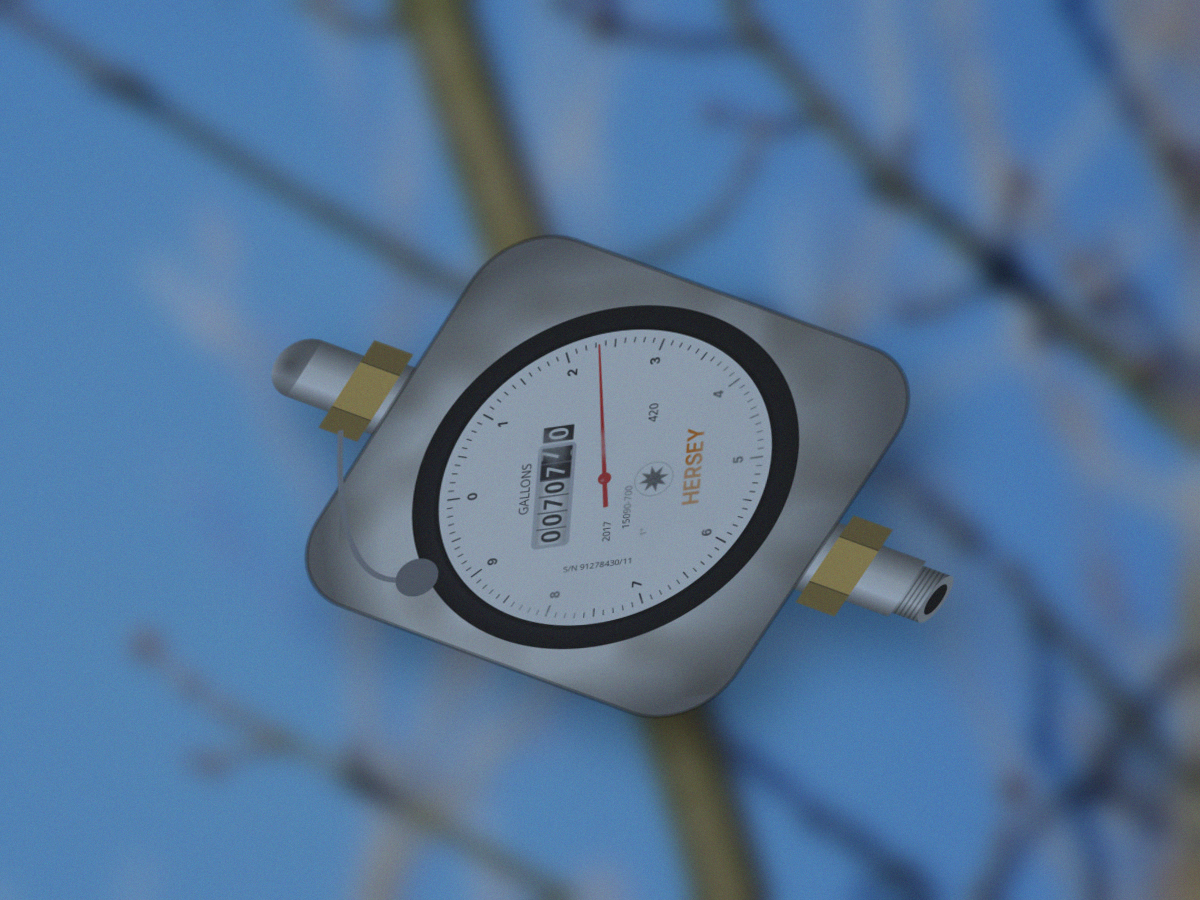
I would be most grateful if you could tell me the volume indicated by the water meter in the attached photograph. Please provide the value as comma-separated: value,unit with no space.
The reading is 70772.3,gal
